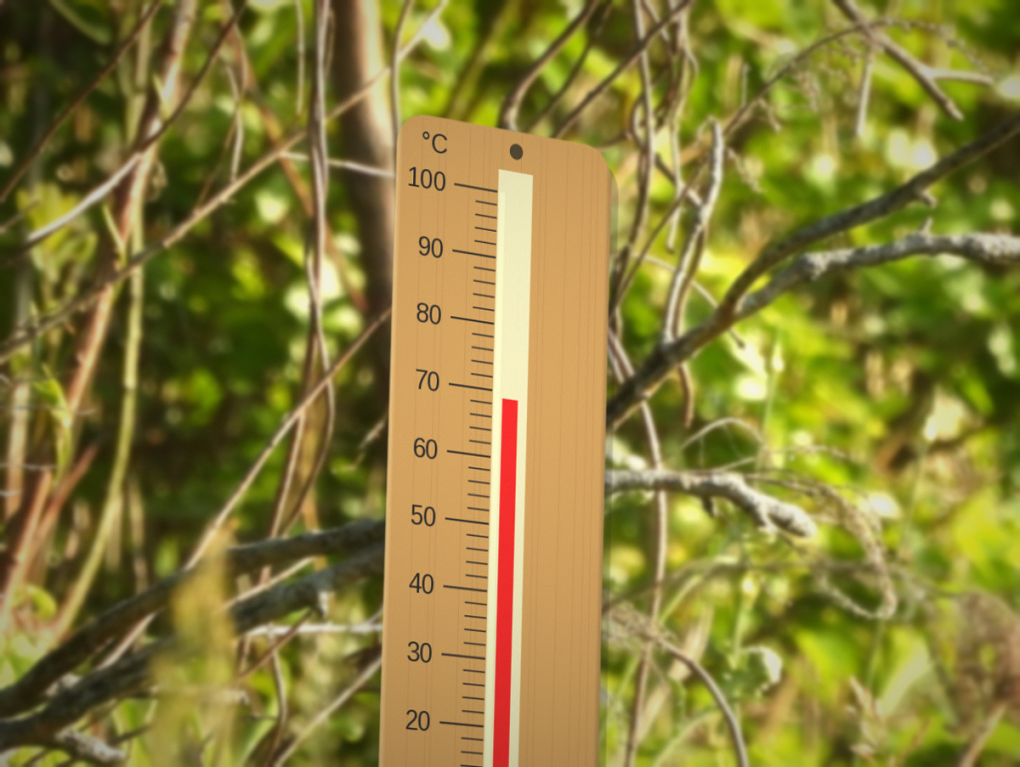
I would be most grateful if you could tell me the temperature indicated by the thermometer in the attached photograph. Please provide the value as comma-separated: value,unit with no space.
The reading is 69,°C
